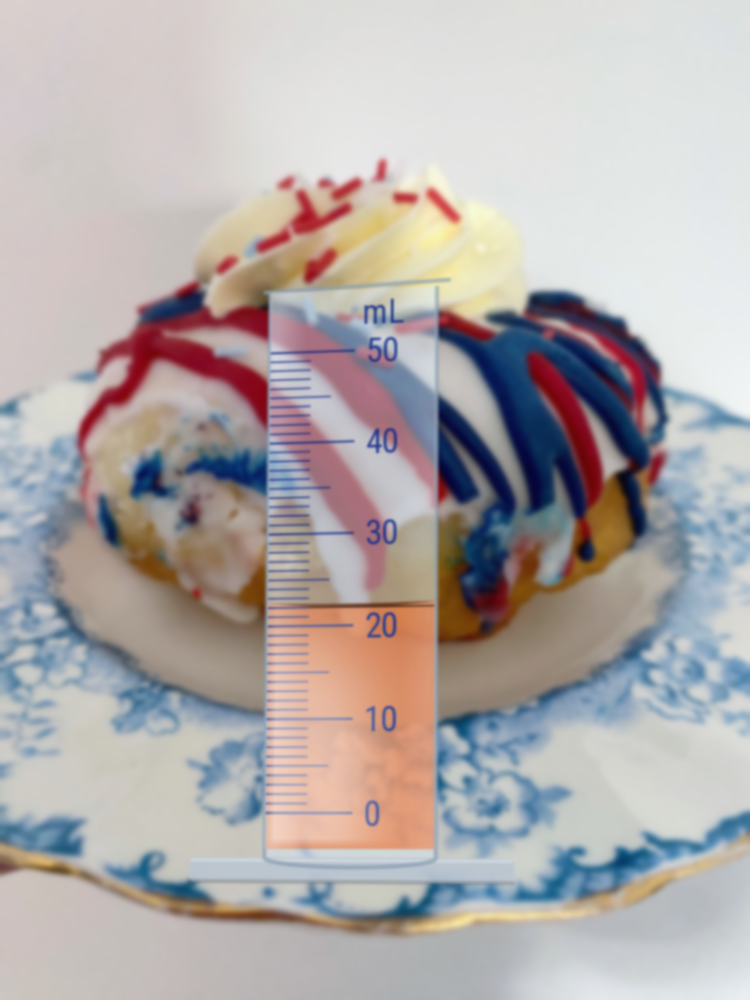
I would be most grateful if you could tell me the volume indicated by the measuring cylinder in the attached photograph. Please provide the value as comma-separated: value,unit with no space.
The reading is 22,mL
